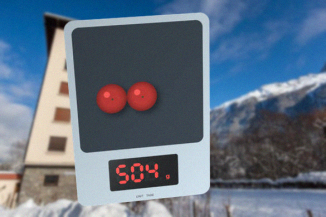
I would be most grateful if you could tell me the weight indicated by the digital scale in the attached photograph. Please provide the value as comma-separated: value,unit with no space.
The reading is 504,g
